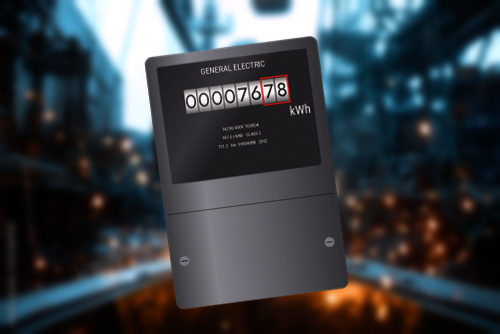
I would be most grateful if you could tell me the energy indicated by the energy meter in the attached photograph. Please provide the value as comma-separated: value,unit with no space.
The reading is 76.78,kWh
